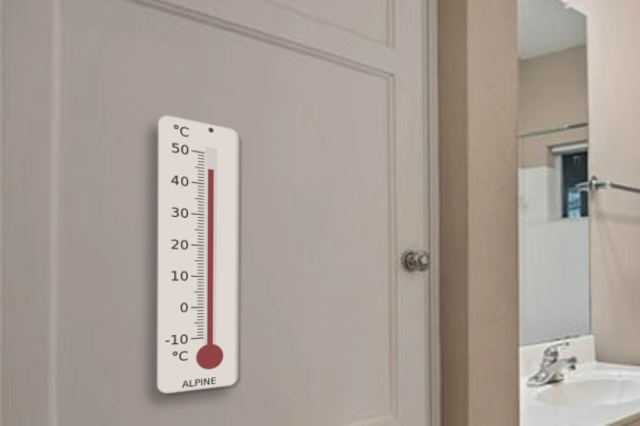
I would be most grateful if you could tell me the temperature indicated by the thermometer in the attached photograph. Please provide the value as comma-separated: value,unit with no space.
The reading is 45,°C
